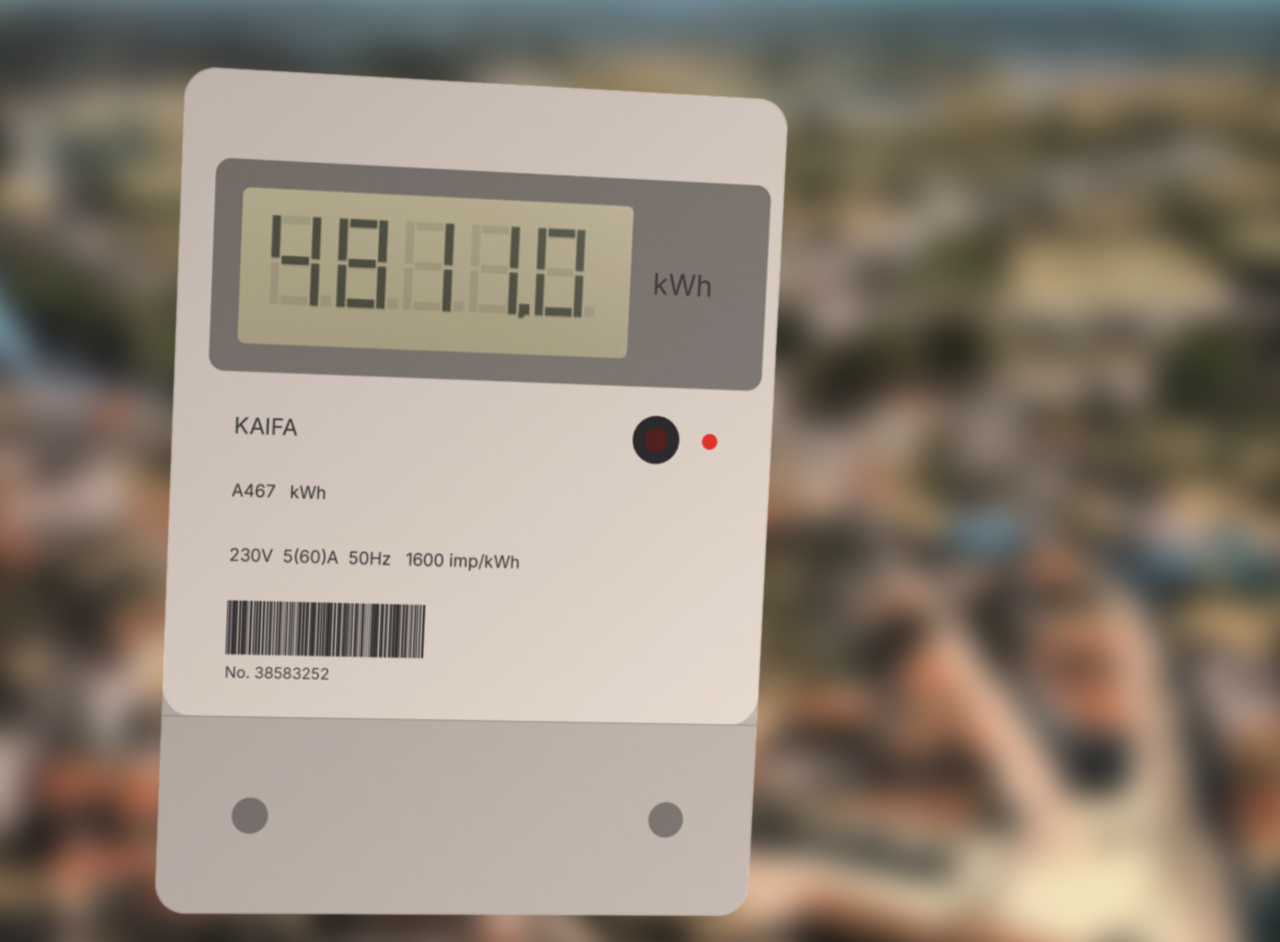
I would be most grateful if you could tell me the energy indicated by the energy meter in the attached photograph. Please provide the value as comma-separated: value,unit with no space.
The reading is 4811.0,kWh
